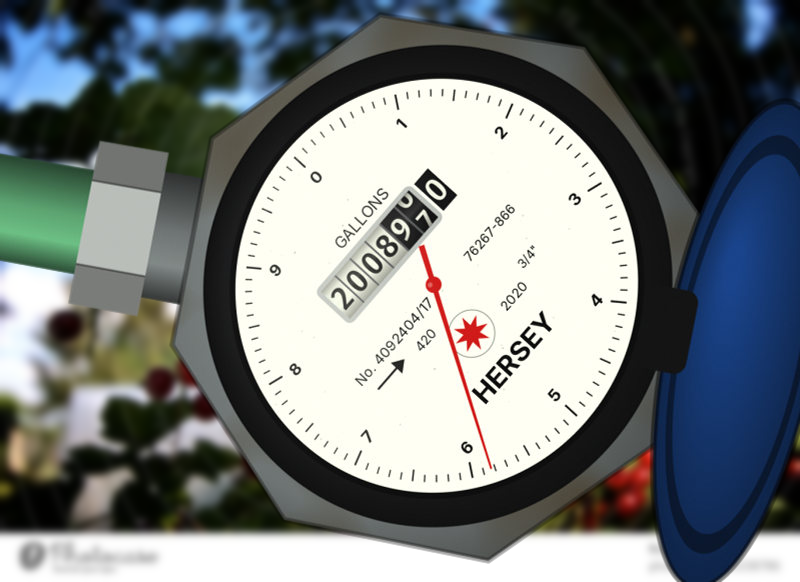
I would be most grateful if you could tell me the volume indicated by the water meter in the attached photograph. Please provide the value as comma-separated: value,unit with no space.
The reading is 2008965.8,gal
